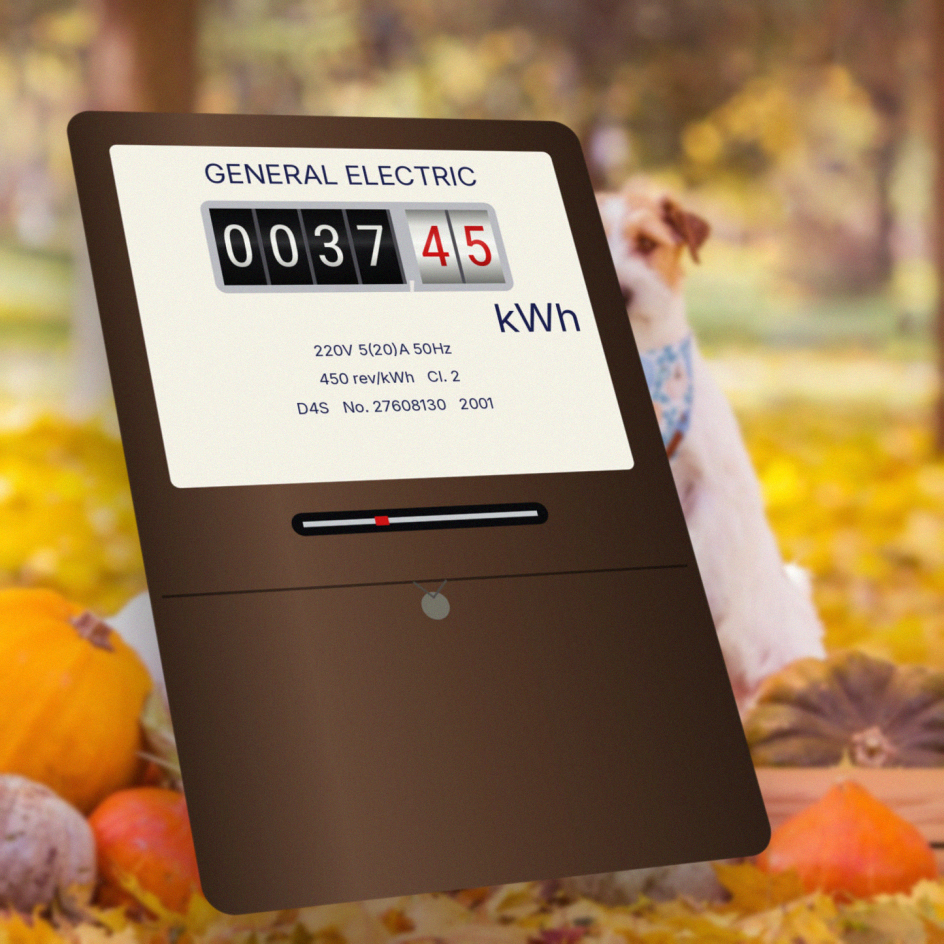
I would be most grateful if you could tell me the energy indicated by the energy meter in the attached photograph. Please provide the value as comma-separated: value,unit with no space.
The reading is 37.45,kWh
